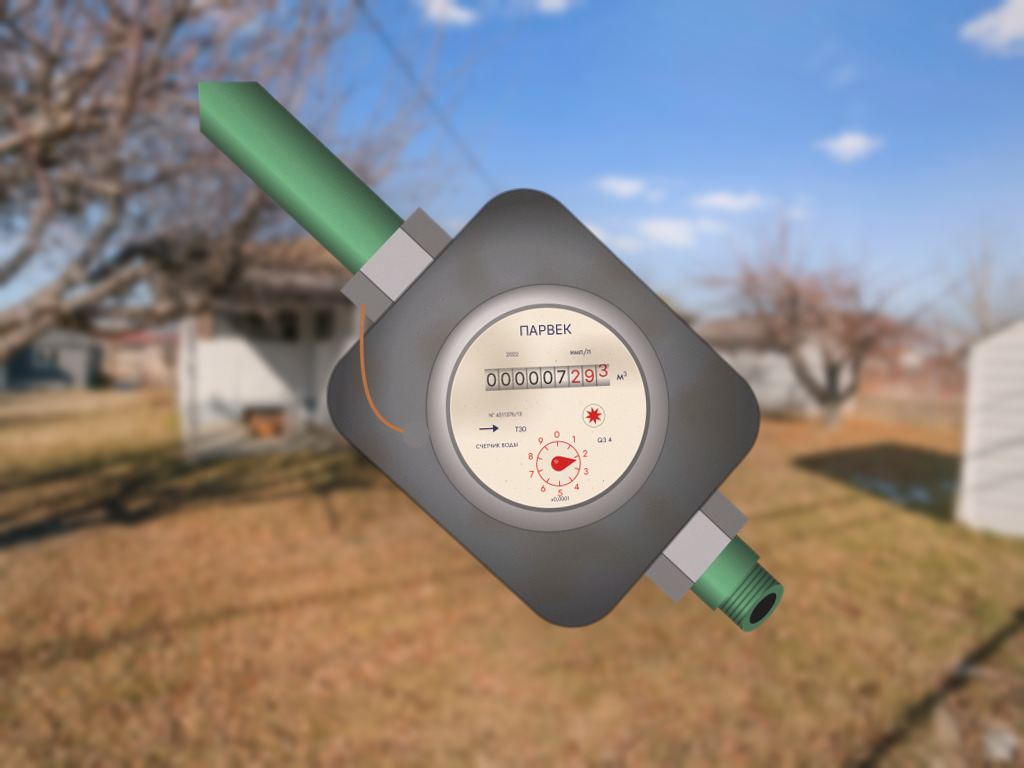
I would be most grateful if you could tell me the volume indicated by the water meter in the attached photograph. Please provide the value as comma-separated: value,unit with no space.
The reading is 7.2932,m³
